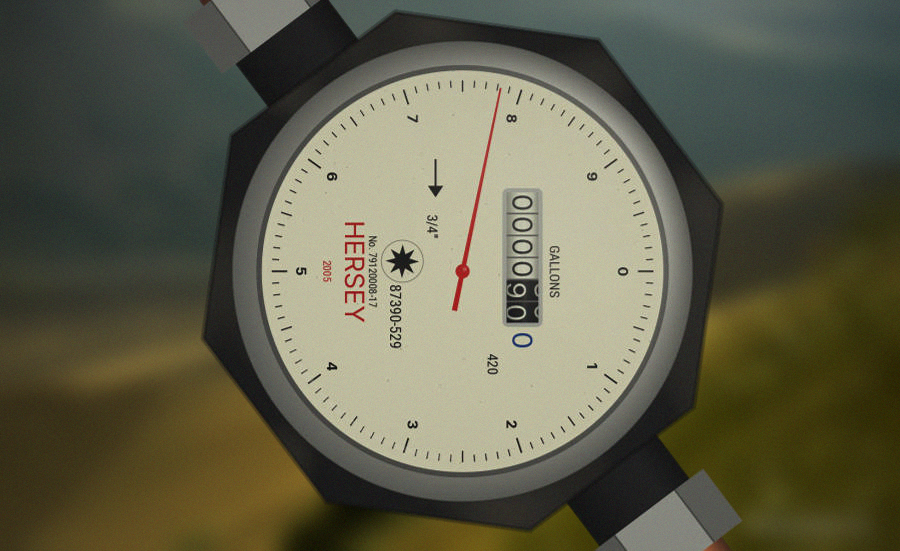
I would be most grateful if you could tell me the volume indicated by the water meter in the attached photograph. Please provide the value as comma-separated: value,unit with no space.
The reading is 897.8,gal
